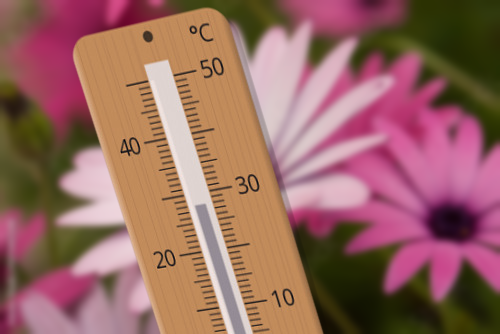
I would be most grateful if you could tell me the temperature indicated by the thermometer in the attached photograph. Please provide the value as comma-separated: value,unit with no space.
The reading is 28,°C
